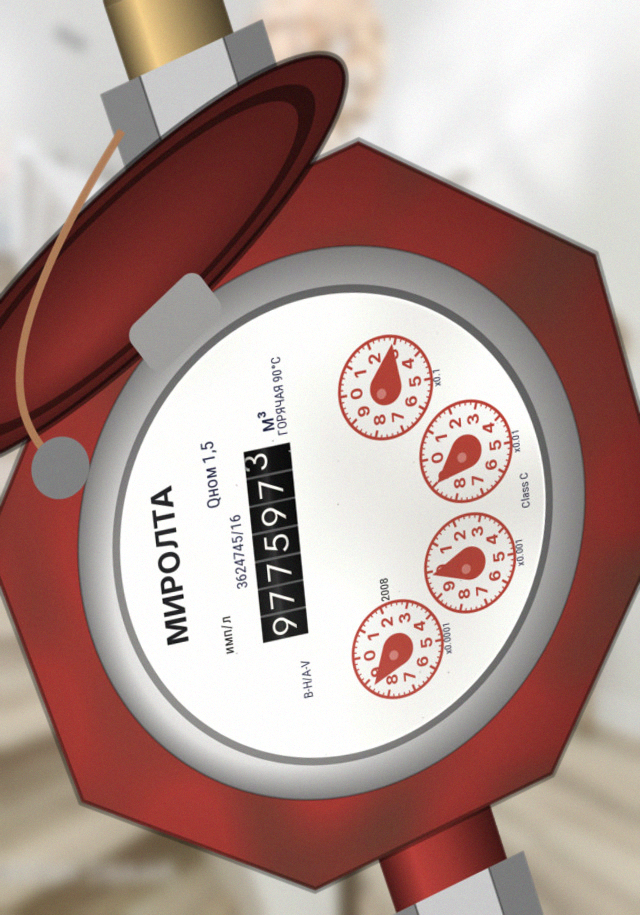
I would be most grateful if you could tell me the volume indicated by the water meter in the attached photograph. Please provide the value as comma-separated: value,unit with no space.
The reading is 9775973.2898,m³
